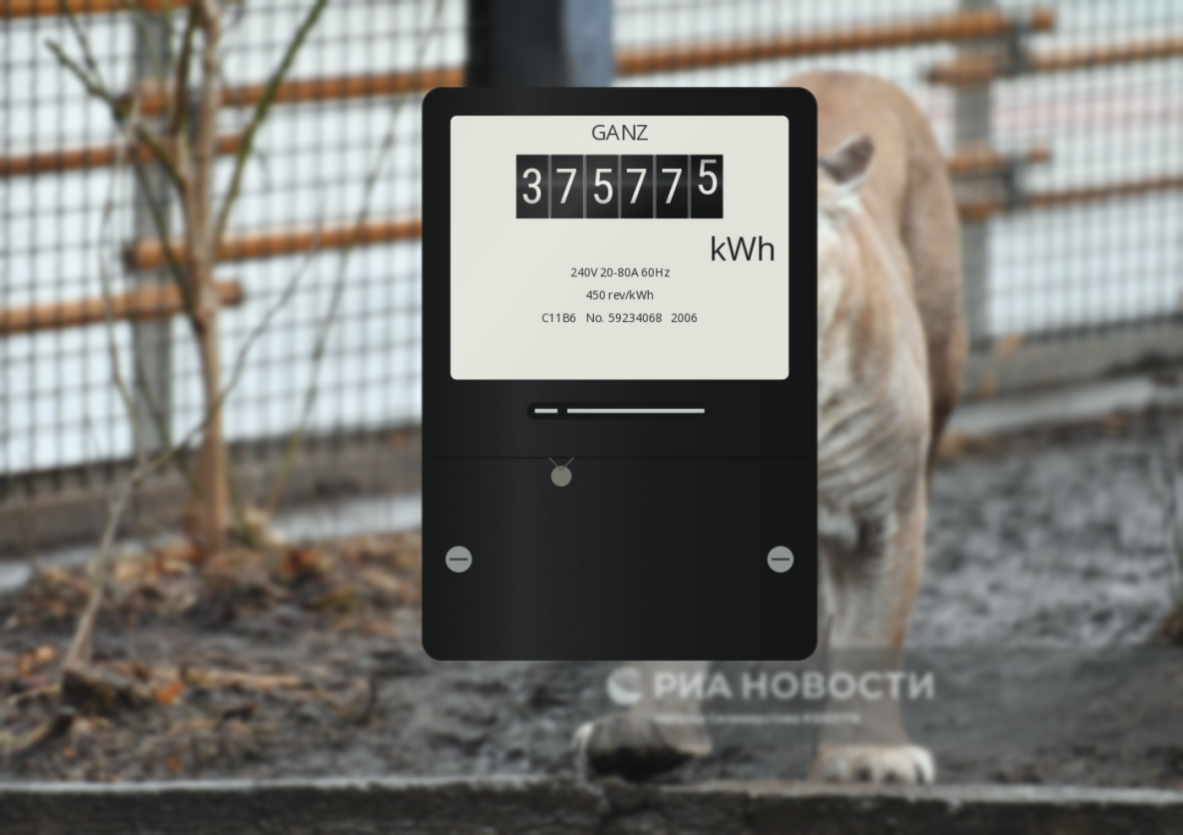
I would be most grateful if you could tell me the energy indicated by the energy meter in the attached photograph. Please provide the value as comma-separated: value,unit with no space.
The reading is 375775,kWh
